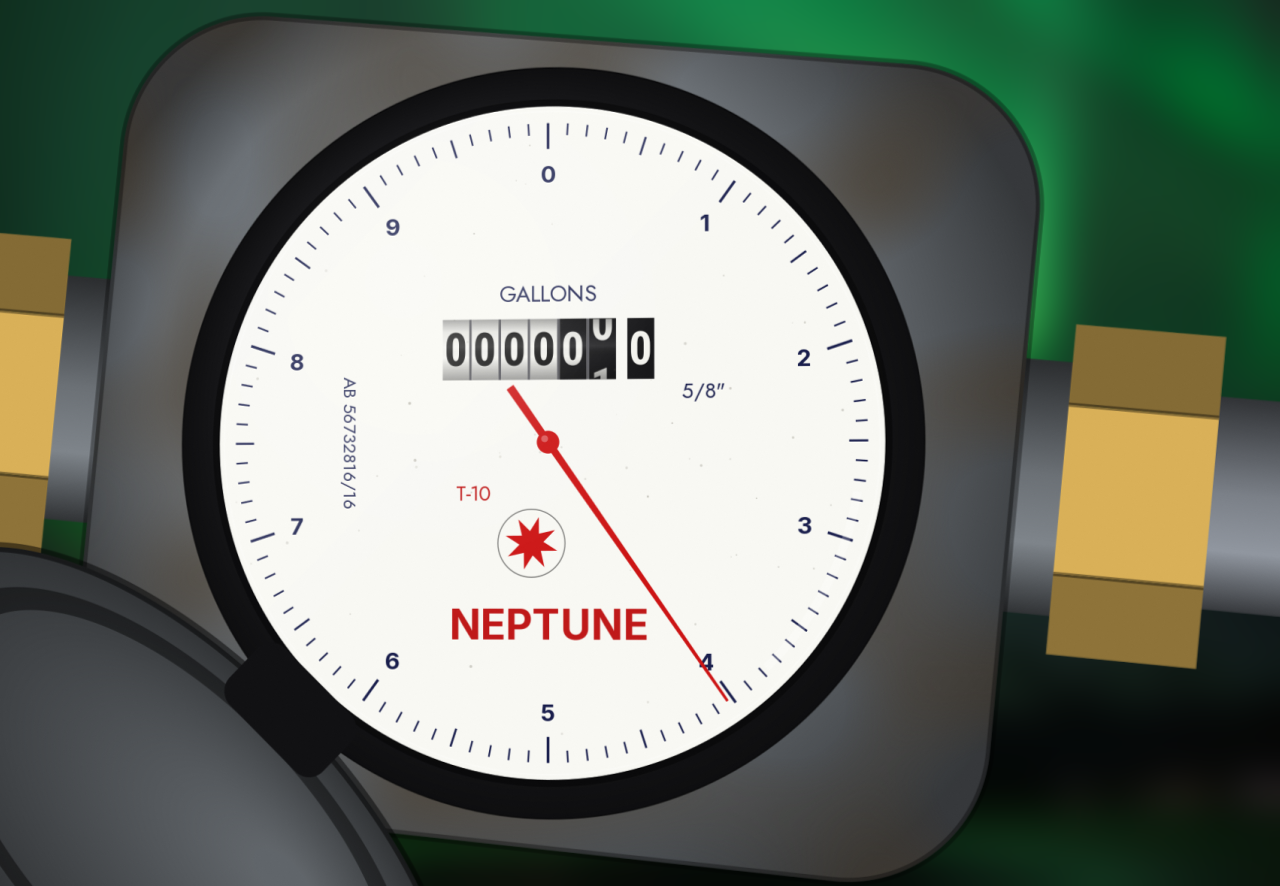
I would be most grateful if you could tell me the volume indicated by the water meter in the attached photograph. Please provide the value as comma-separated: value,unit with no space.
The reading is 4.0,gal
